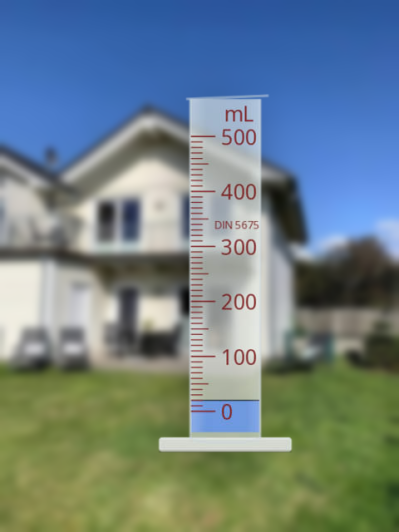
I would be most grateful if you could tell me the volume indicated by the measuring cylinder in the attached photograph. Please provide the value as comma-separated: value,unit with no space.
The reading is 20,mL
